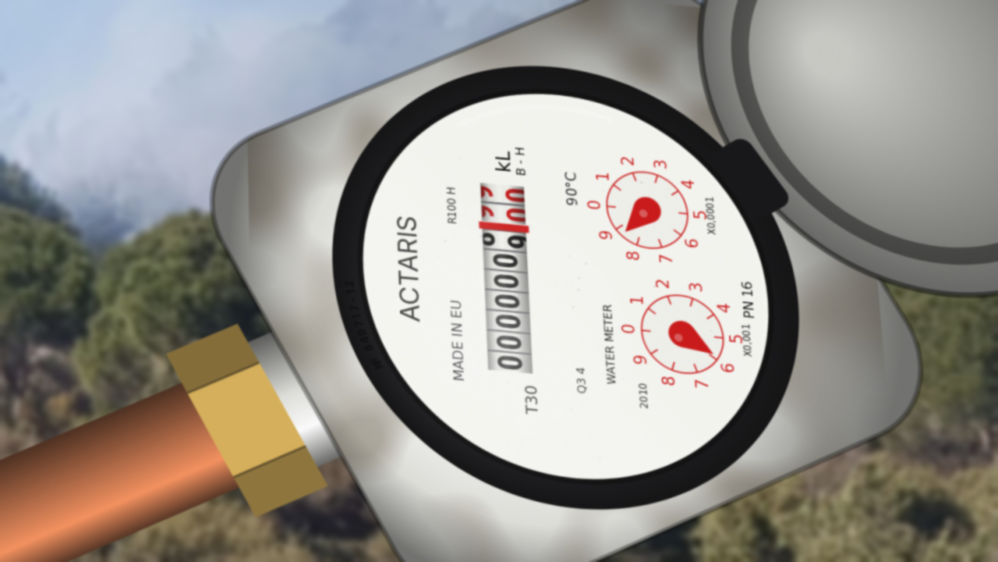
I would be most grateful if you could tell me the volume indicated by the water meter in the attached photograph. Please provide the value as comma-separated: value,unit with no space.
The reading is 8.9958,kL
